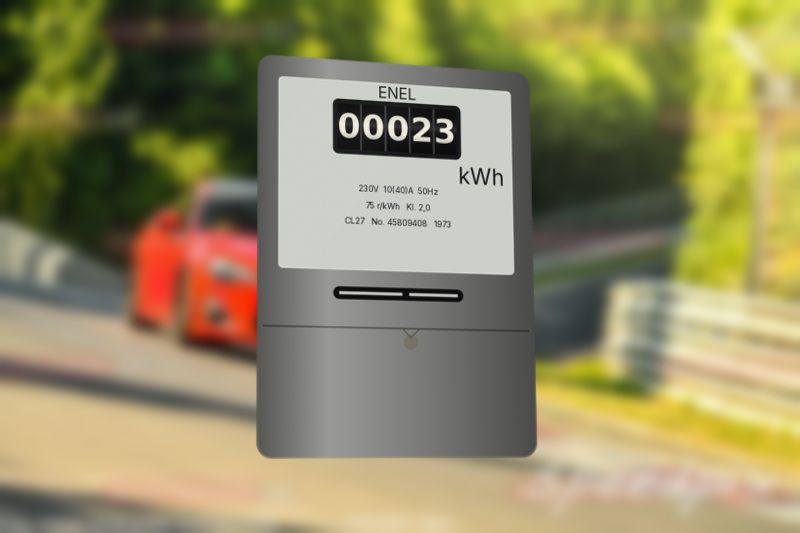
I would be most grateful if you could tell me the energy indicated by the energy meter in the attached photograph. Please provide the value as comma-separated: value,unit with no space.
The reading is 23,kWh
